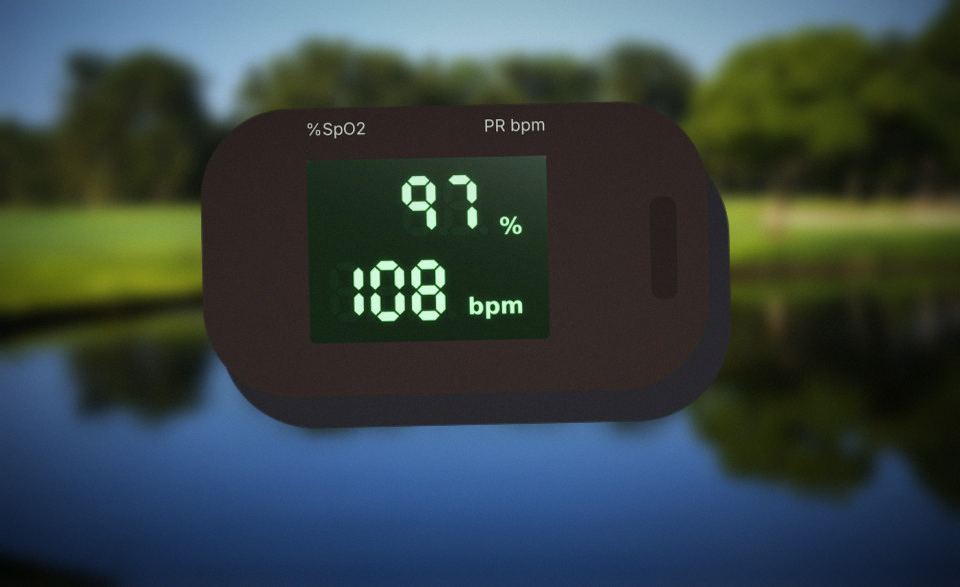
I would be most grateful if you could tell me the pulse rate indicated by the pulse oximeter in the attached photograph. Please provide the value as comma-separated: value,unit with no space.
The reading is 108,bpm
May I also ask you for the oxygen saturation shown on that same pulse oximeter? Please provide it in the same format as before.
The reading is 97,%
